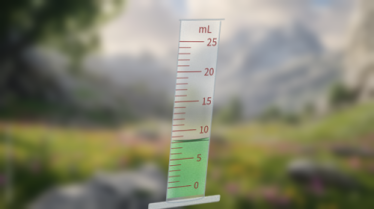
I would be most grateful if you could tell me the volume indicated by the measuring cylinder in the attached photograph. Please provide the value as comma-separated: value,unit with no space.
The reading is 8,mL
